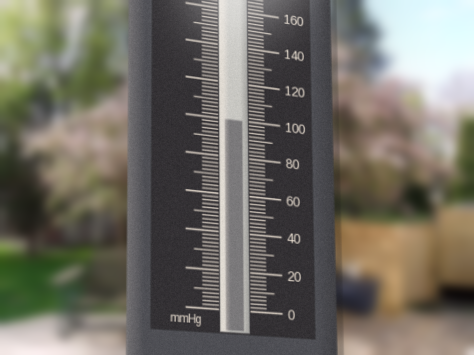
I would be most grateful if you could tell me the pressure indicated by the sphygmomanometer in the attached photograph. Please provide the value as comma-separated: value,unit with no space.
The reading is 100,mmHg
